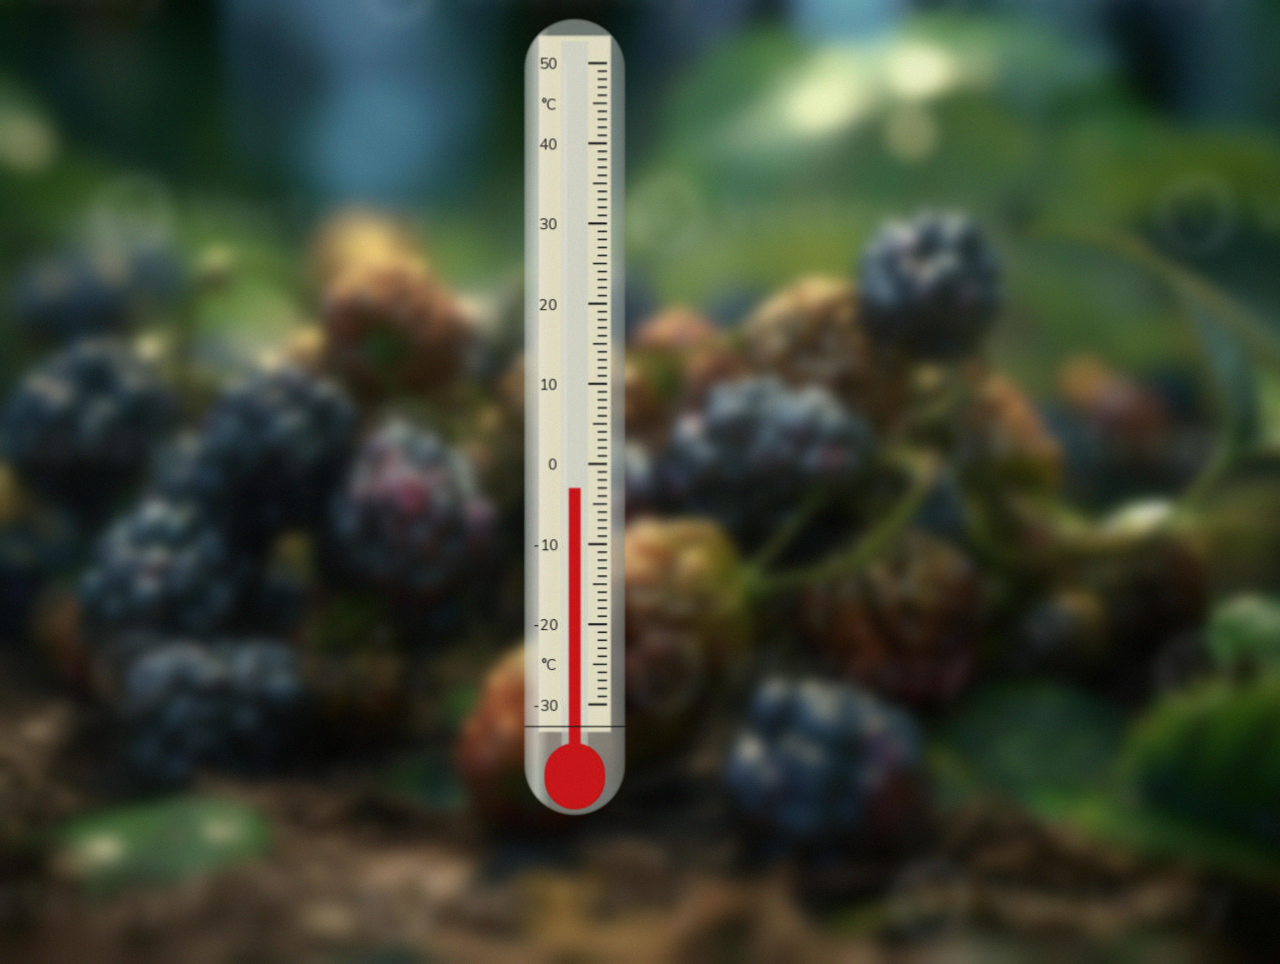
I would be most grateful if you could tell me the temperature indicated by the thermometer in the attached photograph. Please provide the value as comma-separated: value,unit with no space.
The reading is -3,°C
